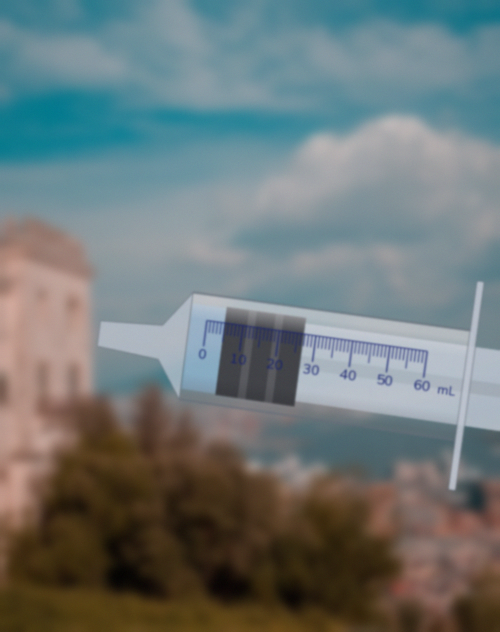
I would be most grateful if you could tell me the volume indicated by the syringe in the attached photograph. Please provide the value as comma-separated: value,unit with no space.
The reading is 5,mL
